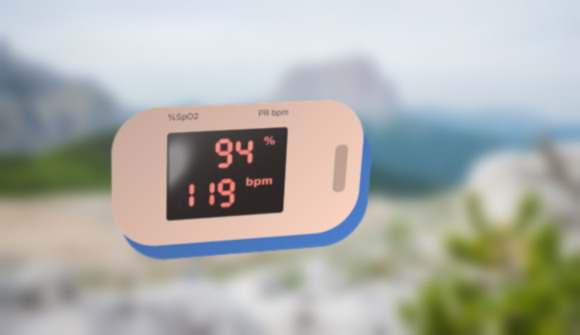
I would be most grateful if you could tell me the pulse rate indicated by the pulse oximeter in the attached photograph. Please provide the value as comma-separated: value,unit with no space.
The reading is 119,bpm
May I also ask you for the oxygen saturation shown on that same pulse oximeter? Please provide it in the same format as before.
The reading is 94,%
